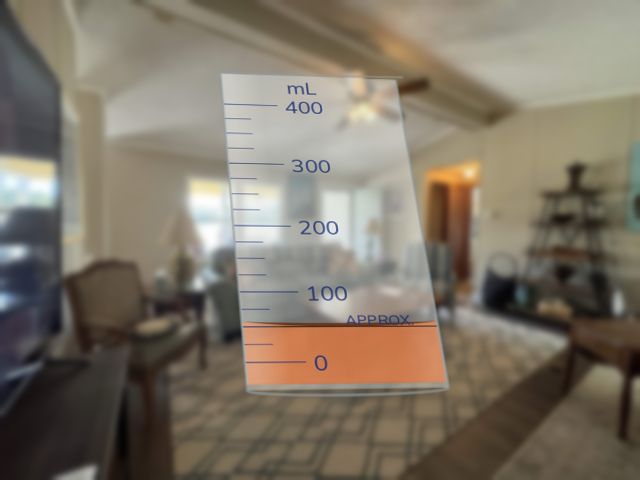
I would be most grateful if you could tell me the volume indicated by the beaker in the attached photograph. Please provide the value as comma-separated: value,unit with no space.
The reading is 50,mL
